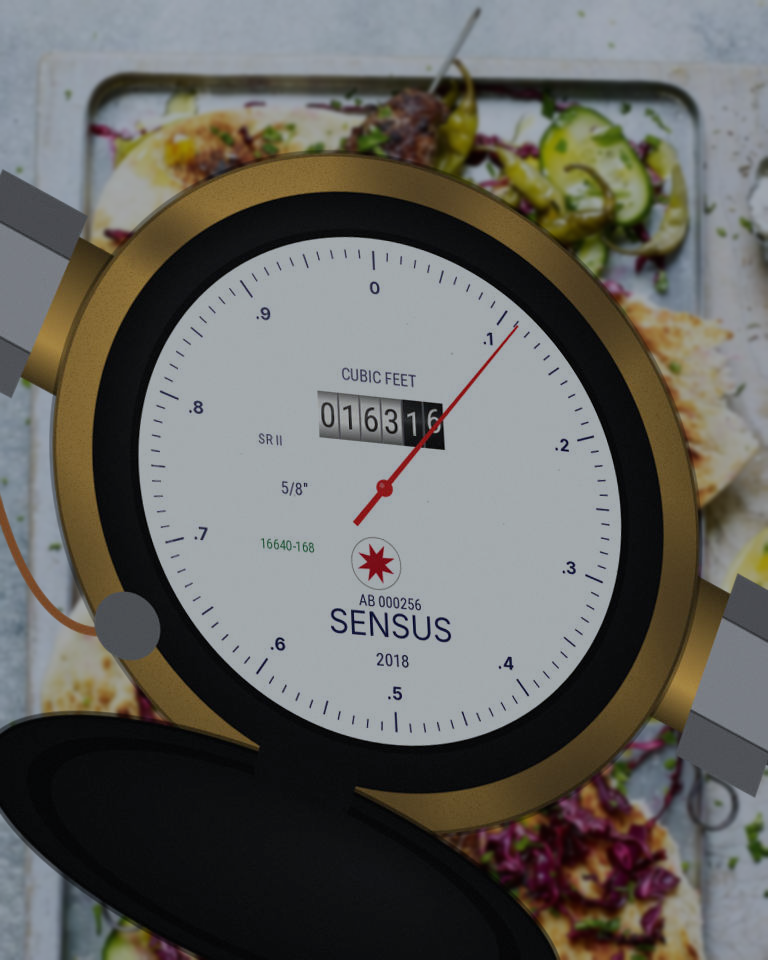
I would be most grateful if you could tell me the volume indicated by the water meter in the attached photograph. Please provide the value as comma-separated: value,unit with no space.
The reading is 16316.11,ft³
